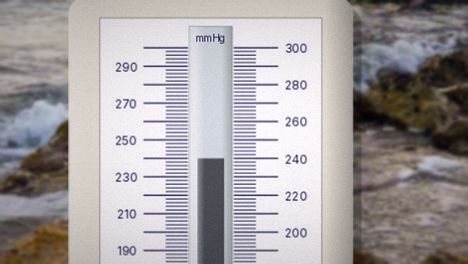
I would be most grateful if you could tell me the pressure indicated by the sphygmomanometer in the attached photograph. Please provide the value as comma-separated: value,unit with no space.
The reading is 240,mmHg
